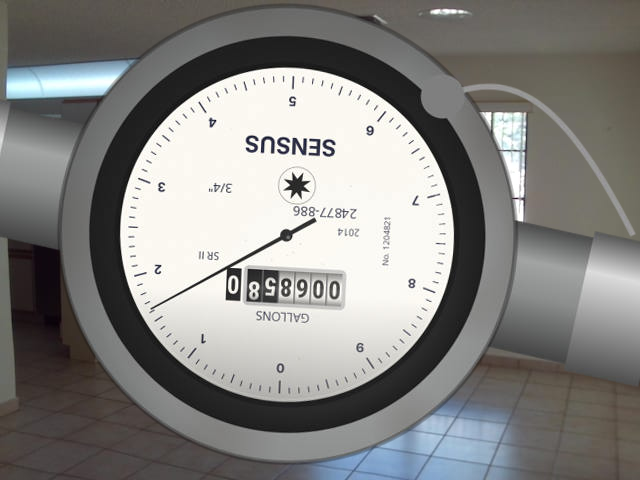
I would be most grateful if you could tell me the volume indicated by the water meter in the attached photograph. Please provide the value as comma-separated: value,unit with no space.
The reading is 68581.6,gal
